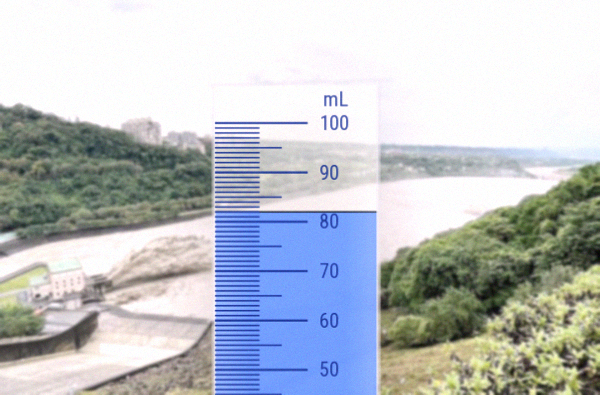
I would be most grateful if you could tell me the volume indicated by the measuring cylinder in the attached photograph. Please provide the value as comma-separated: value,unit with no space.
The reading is 82,mL
